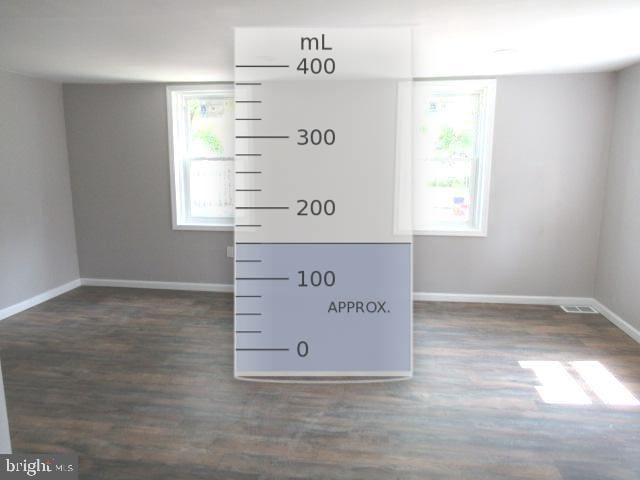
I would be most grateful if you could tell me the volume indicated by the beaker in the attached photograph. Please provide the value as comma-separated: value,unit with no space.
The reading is 150,mL
